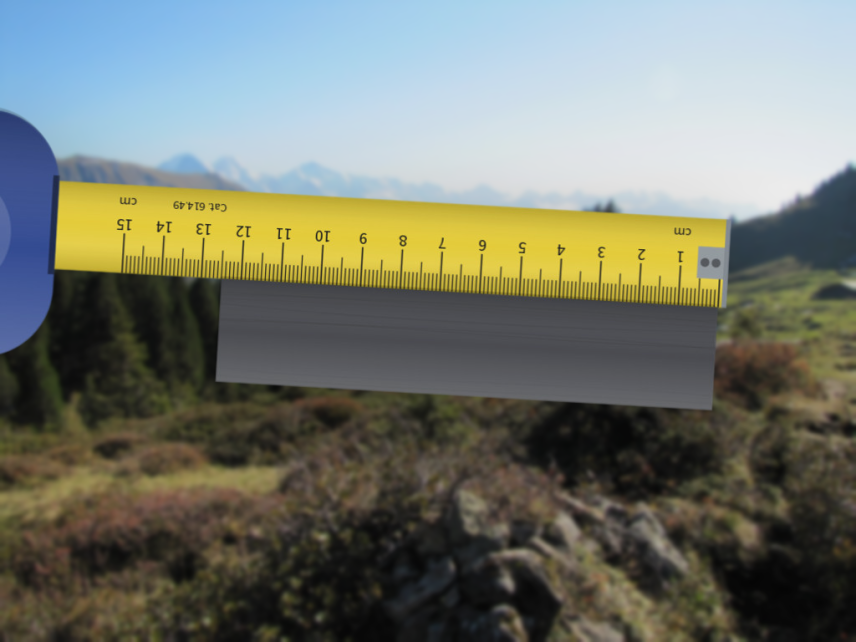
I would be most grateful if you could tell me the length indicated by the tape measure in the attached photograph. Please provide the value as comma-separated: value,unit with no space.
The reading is 12.5,cm
